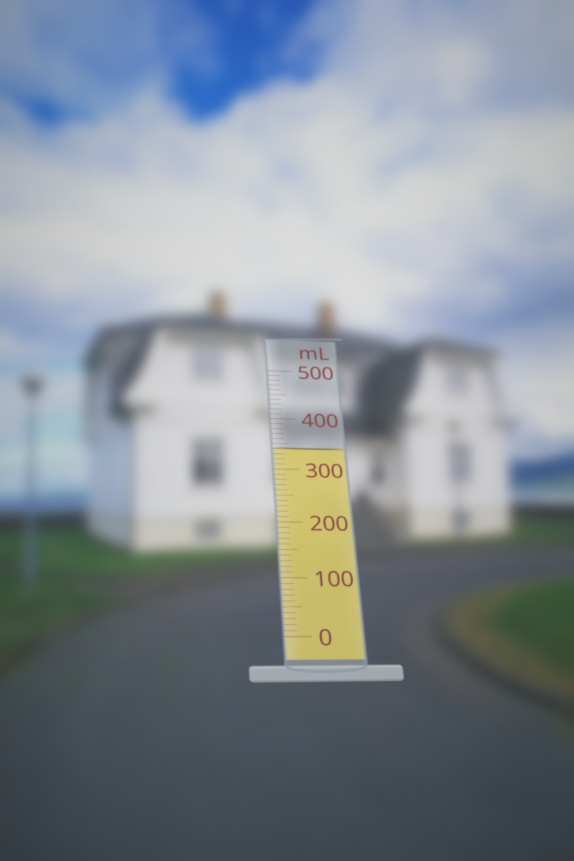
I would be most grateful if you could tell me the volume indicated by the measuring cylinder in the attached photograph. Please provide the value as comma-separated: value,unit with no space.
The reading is 340,mL
